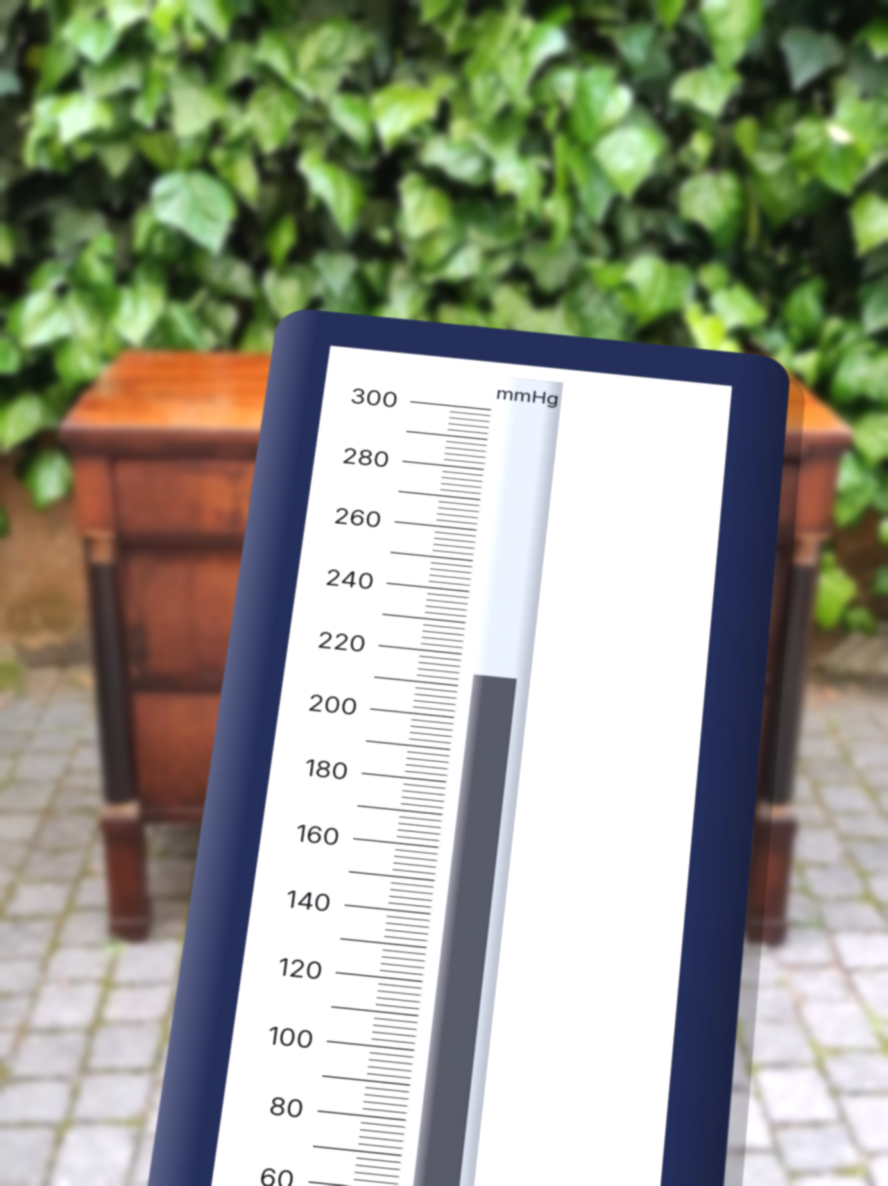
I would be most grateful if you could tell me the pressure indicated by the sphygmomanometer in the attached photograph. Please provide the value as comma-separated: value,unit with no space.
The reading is 214,mmHg
